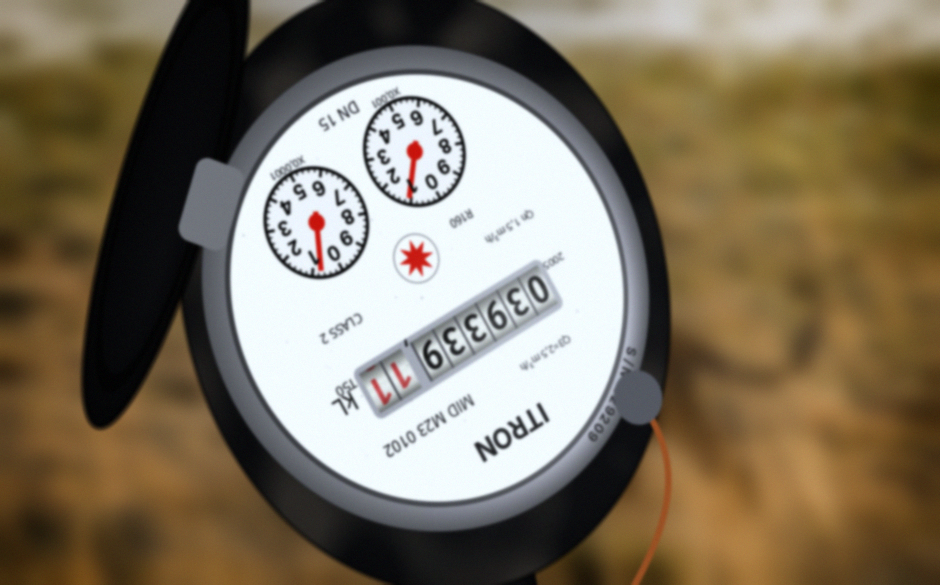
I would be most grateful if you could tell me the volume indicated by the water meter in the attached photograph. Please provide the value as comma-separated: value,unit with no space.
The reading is 39339.1110,kL
